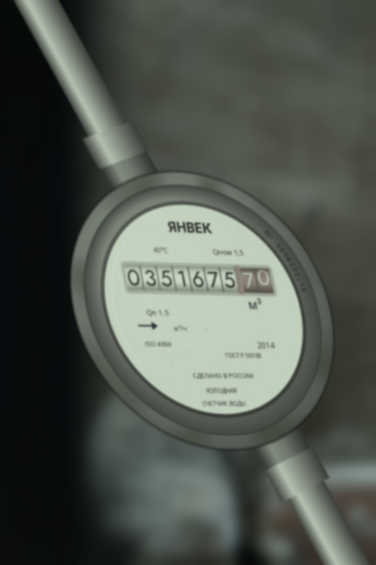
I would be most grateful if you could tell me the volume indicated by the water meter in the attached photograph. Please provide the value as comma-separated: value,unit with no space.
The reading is 351675.70,m³
